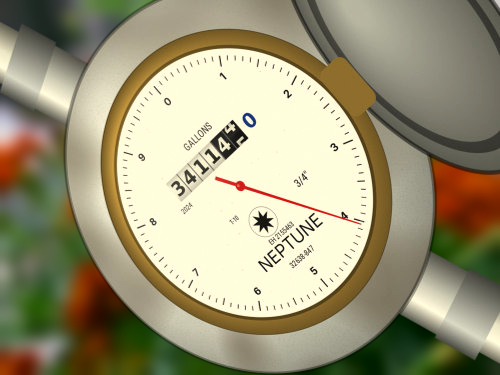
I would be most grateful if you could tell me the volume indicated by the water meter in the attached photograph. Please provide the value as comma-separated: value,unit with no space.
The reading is 3411444.0,gal
